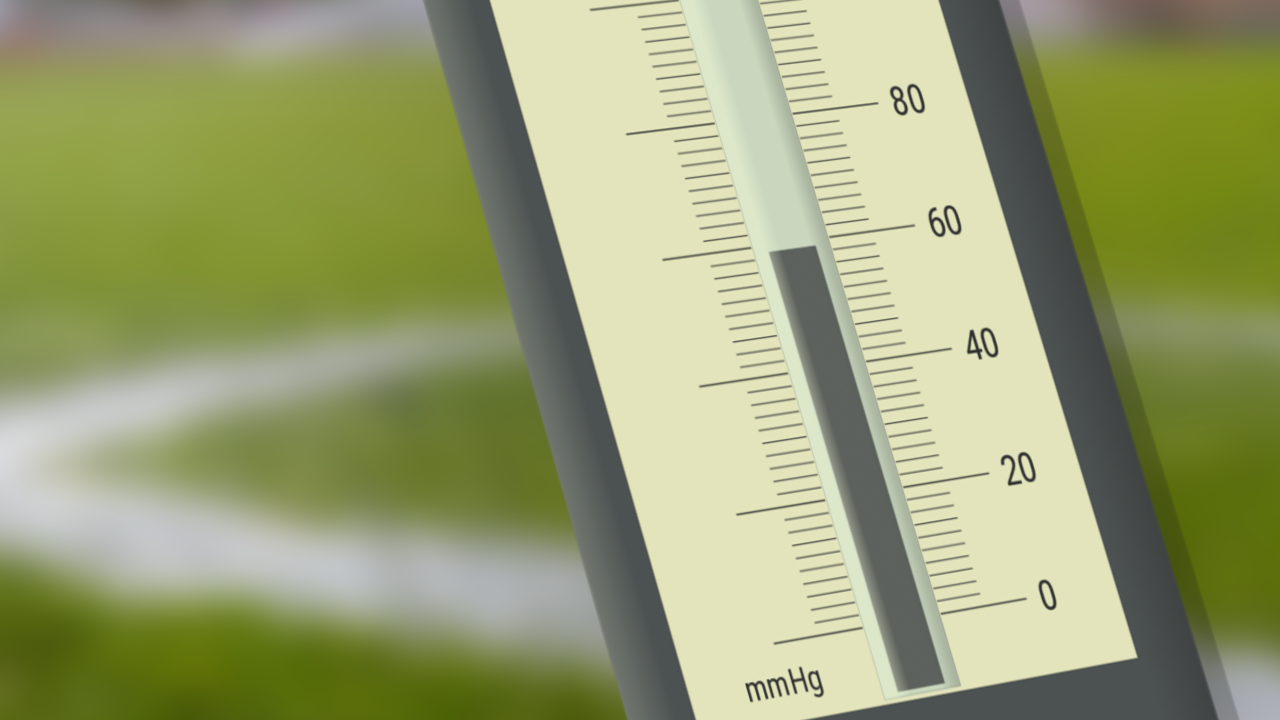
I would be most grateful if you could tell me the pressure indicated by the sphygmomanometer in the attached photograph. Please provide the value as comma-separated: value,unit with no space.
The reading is 59,mmHg
